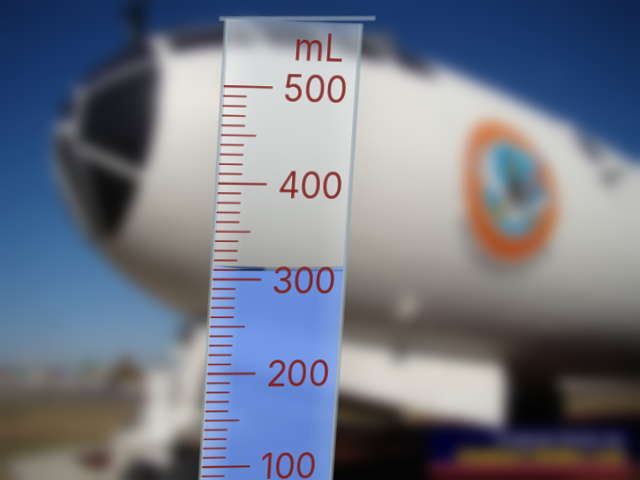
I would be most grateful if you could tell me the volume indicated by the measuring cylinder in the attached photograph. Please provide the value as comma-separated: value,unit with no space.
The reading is 310,mL
